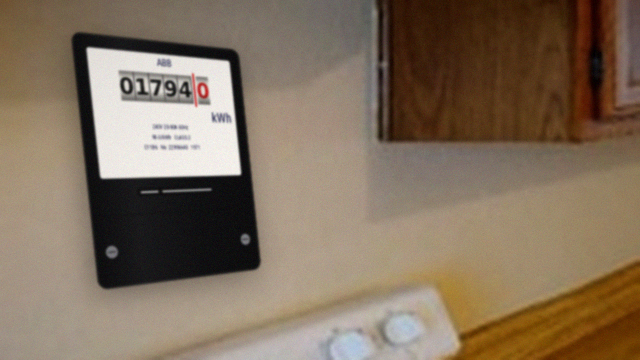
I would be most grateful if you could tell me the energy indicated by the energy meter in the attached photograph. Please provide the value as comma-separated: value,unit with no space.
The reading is 1794.0,kWh
